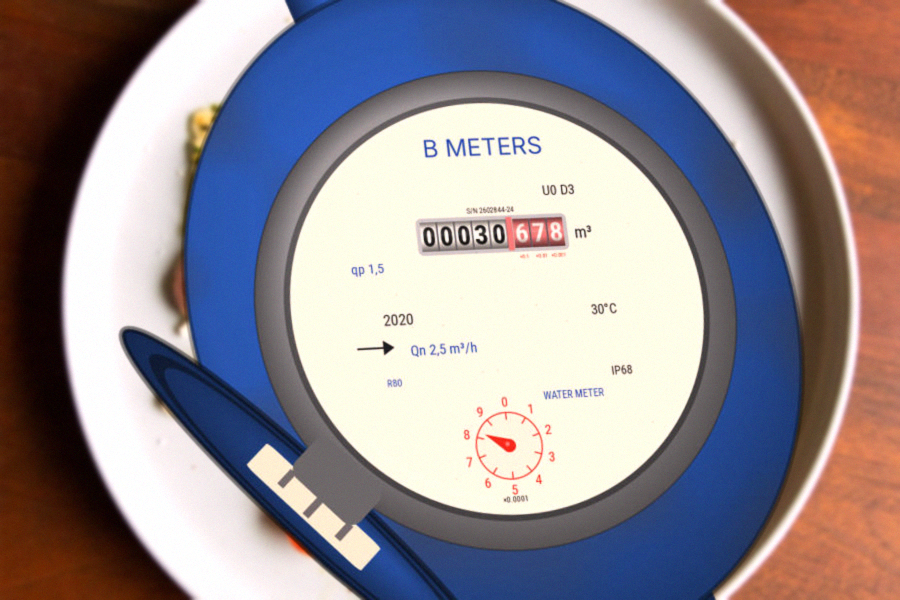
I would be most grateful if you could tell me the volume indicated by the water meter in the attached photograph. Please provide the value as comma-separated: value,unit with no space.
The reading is 30.6788,m³
